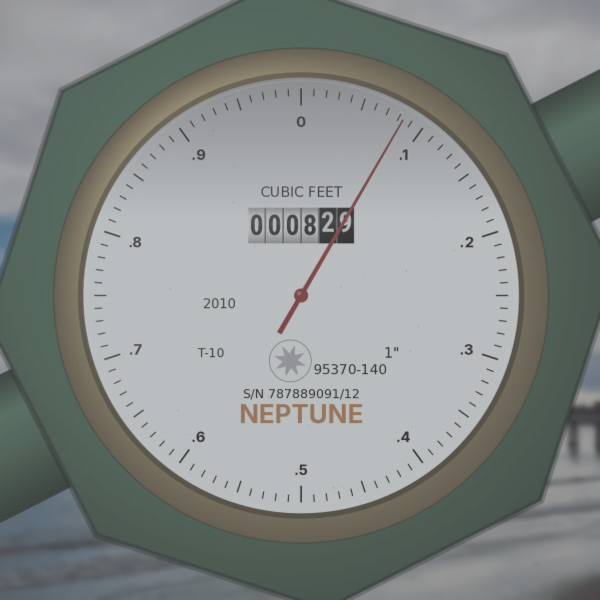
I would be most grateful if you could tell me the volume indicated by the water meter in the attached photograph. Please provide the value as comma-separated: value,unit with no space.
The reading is 829.08,ft³
